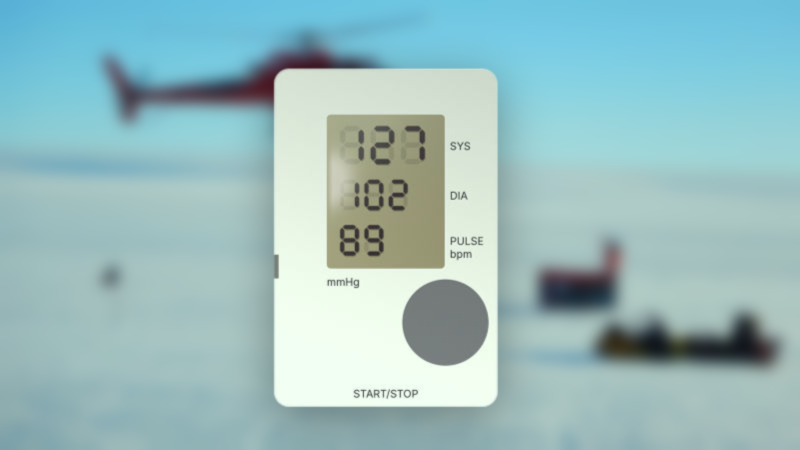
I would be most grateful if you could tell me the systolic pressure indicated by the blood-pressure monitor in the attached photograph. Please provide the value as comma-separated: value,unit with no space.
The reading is 127,mmHg
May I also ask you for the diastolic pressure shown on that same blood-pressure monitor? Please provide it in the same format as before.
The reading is 102,mmHg
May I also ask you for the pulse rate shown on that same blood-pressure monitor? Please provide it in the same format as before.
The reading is 89,bpm
